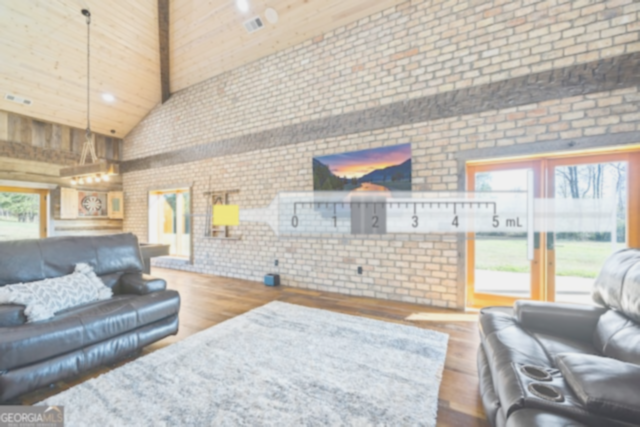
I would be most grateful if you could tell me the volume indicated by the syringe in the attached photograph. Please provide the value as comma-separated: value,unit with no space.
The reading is 1.4,mL
